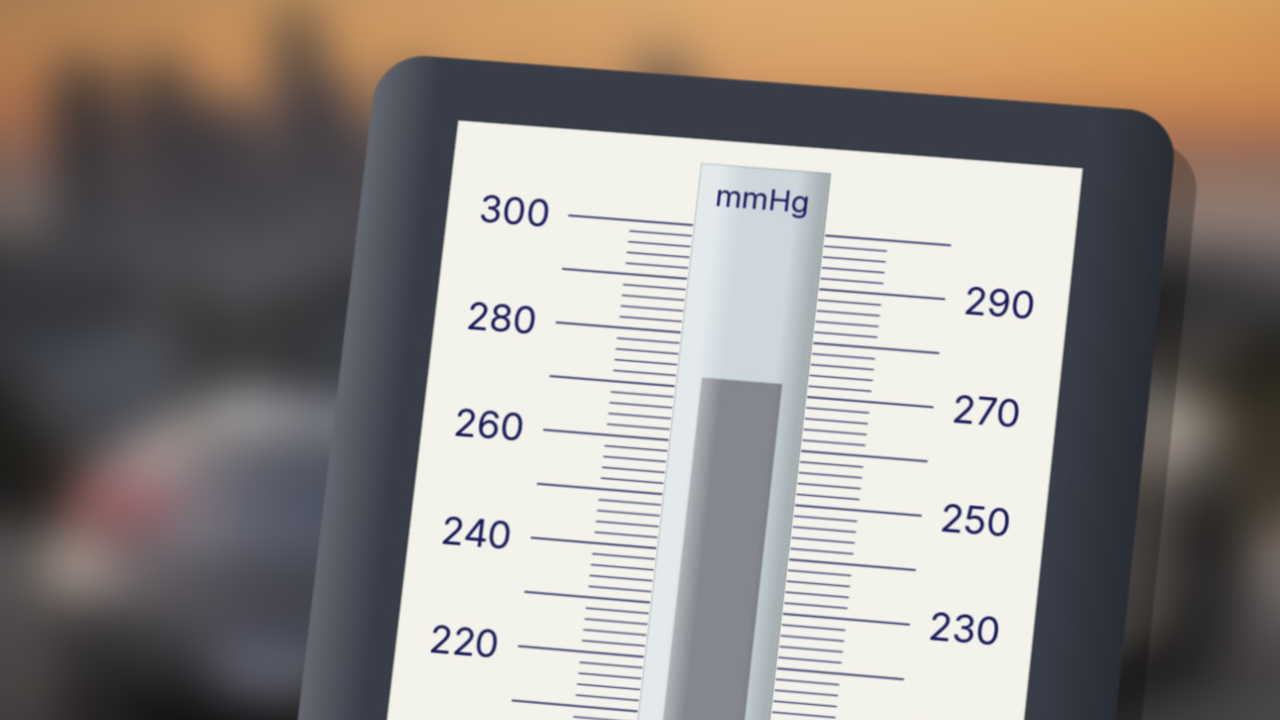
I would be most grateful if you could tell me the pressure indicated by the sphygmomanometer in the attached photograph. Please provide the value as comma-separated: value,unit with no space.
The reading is 272,mmHg
